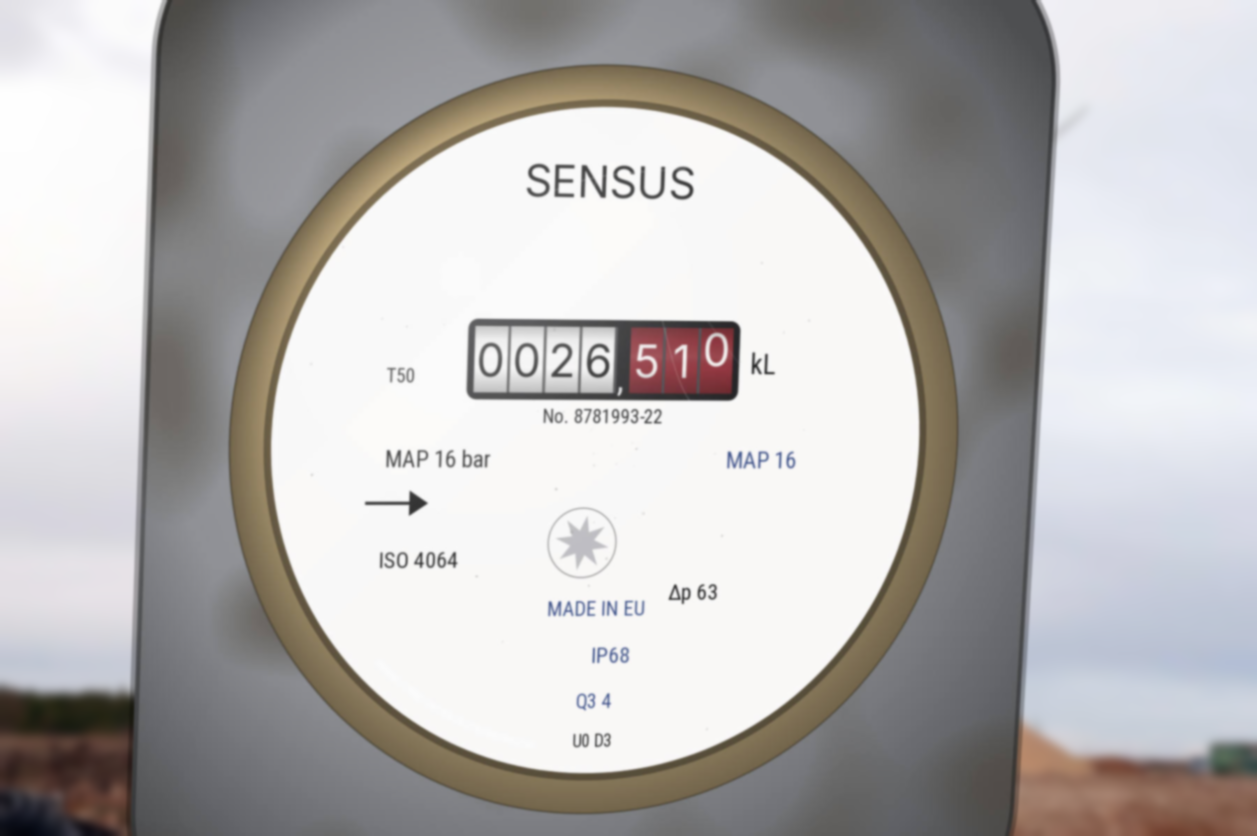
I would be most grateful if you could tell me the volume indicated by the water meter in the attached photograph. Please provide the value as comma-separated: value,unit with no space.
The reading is 26.510,kL
